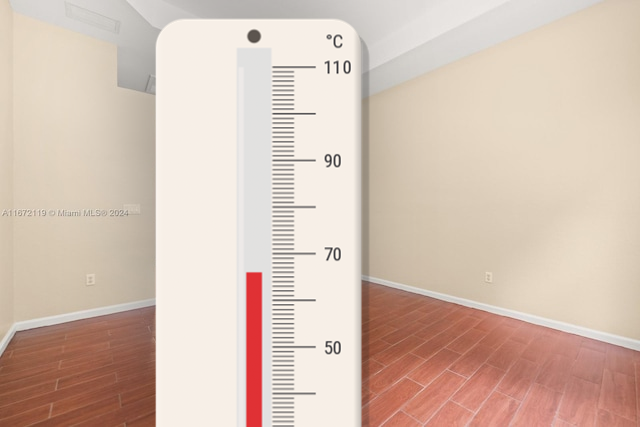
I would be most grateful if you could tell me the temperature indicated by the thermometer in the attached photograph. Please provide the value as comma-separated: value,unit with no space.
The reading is 66,°C
